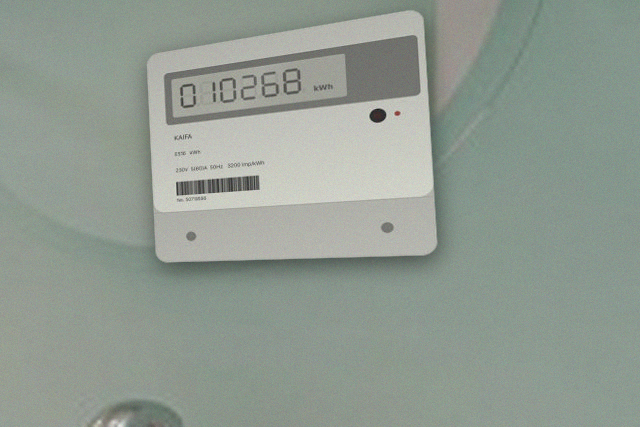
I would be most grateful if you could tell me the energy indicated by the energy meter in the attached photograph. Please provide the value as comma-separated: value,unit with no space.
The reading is 10268,kWh
